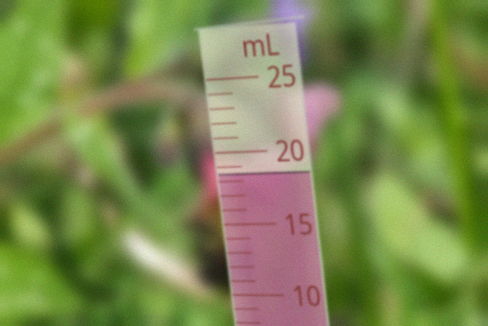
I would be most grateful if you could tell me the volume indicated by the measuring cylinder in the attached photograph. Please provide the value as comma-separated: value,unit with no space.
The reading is 18.5,mL
